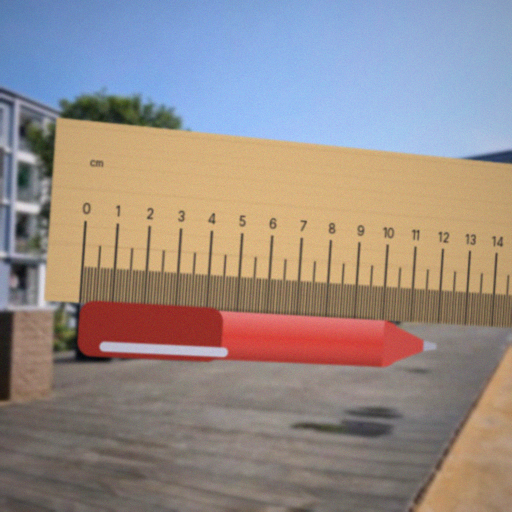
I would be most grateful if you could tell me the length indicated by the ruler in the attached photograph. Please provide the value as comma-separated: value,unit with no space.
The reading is 12,cm
